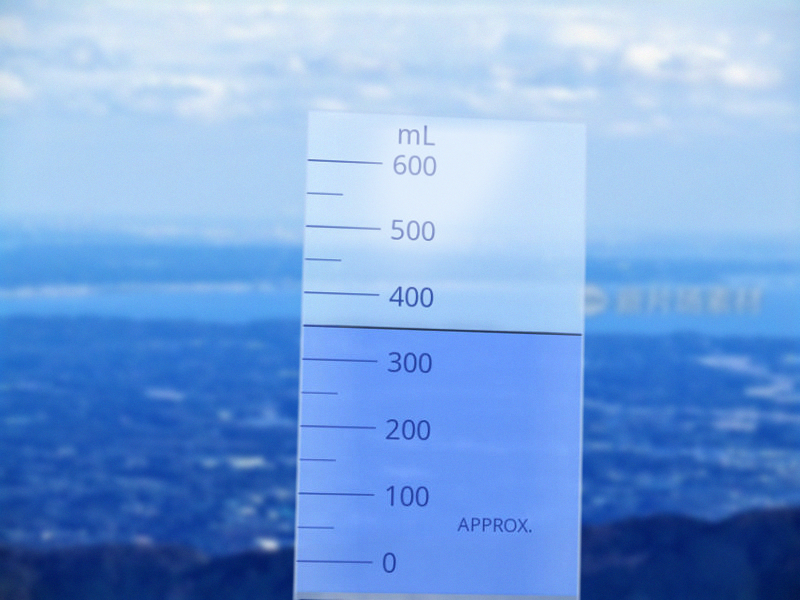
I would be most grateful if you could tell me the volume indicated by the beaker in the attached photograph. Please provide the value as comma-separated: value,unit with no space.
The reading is 350,mL
